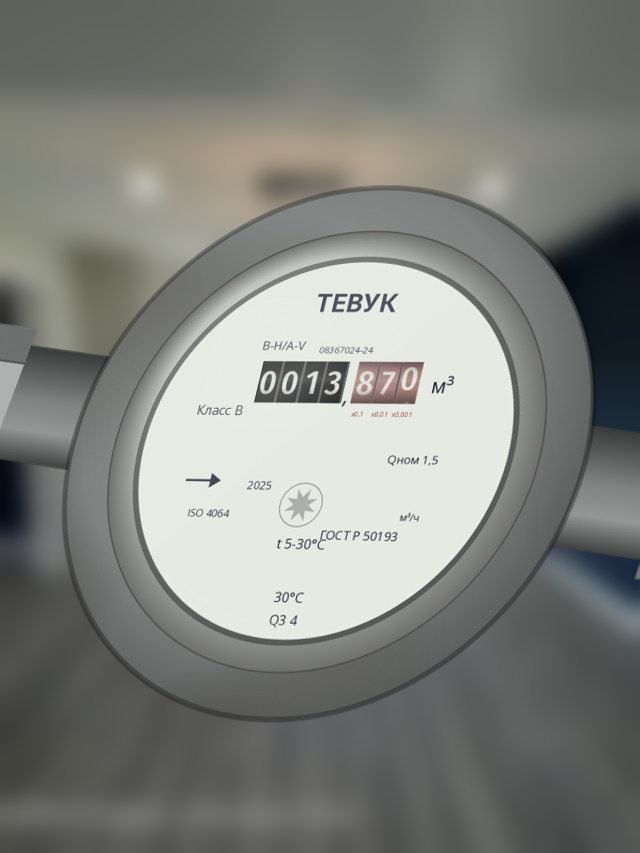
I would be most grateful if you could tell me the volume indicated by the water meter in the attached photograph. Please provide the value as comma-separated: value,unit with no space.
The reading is 13.870,m³
